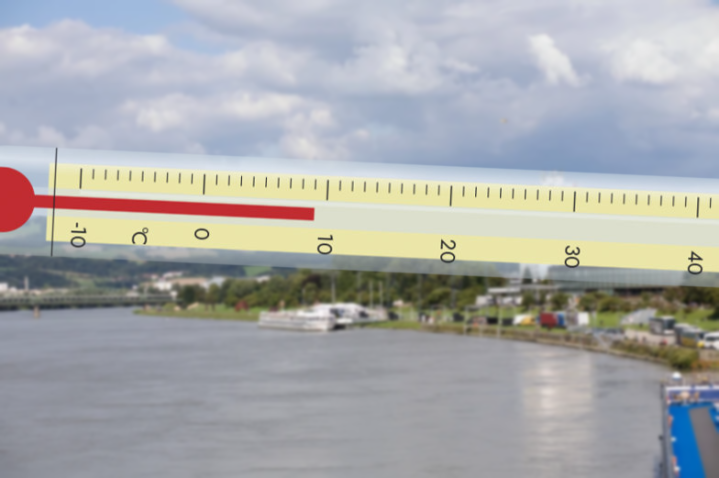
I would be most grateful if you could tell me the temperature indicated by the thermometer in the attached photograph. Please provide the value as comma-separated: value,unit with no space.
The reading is 9,°C
